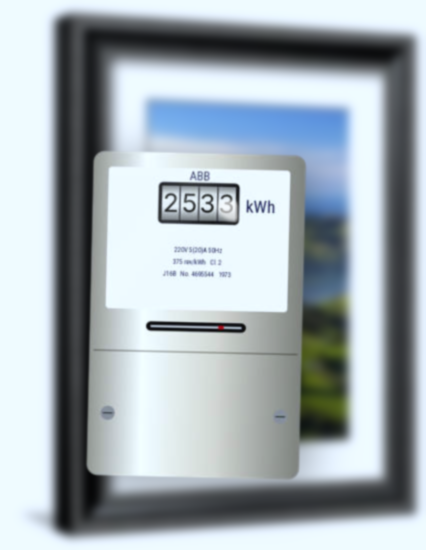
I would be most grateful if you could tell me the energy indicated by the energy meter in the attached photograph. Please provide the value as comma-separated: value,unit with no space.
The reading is 2533,kWh
